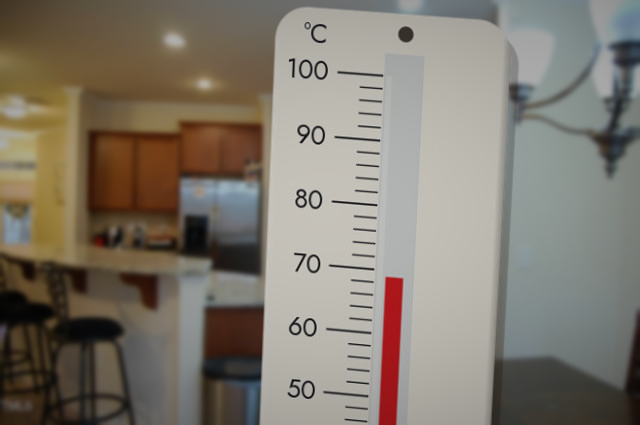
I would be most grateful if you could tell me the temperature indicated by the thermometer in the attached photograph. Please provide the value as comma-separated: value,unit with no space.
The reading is 69,°C
